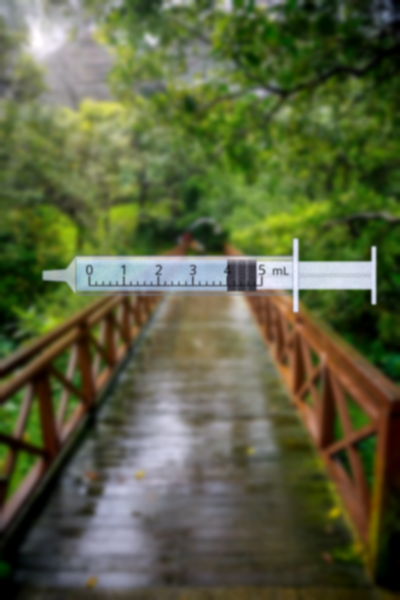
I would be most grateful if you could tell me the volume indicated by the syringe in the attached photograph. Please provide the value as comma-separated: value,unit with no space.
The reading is 4,mL
